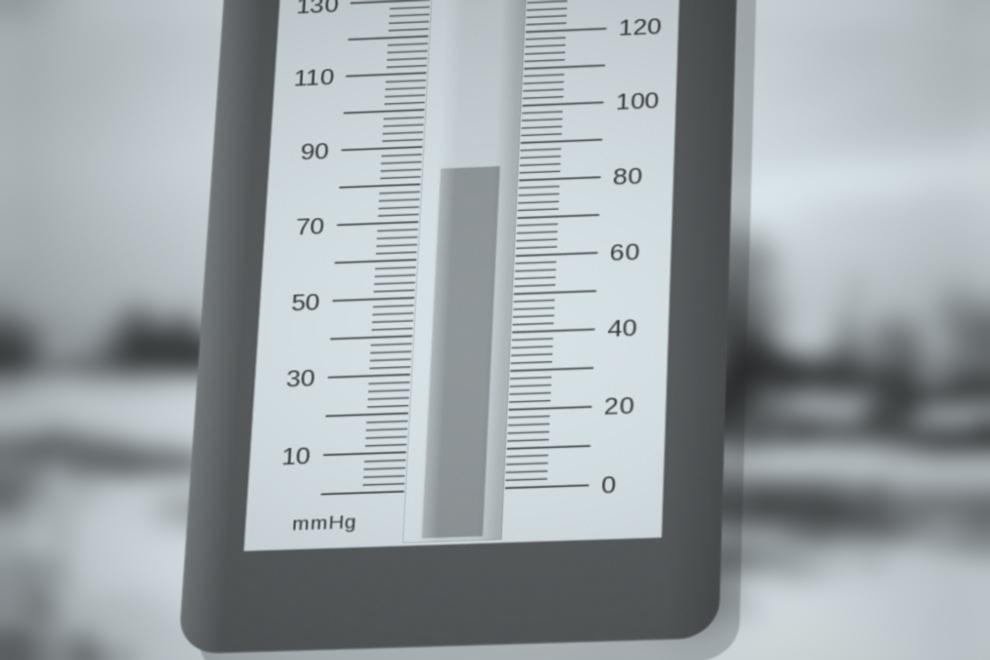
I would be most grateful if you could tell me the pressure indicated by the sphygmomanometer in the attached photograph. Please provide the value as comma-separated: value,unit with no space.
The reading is 84,mmHg
